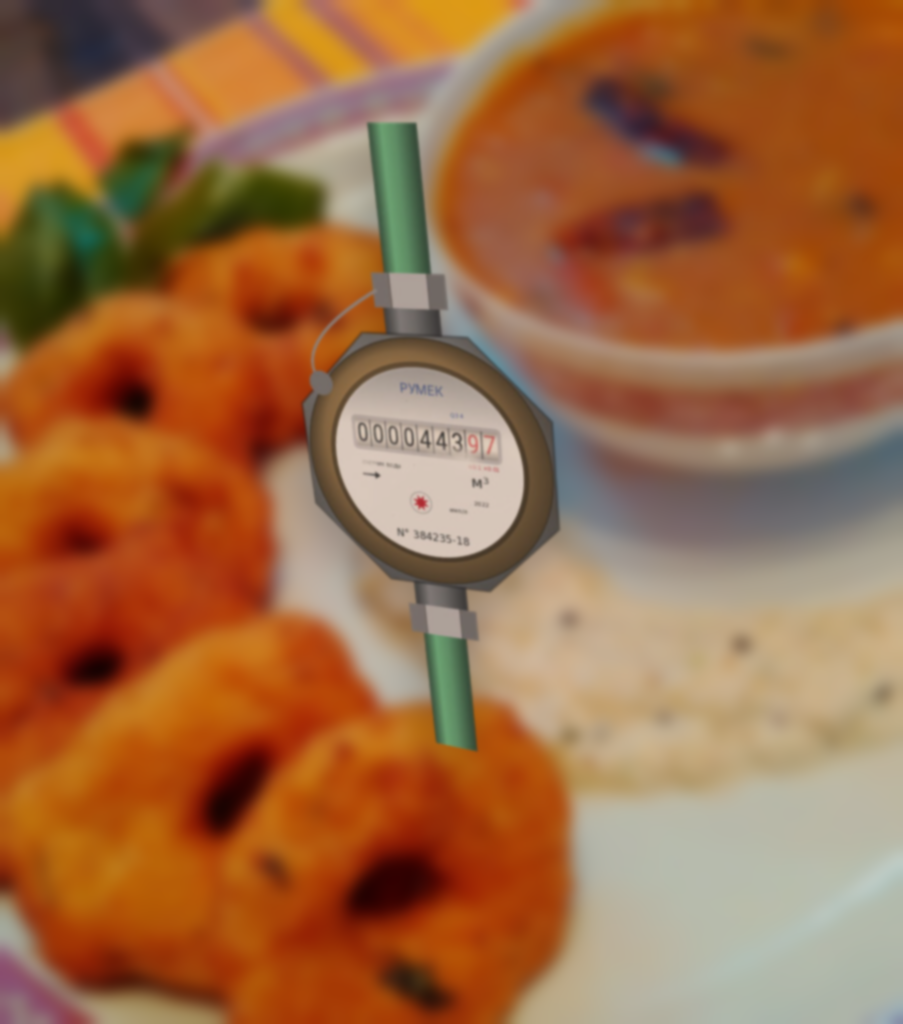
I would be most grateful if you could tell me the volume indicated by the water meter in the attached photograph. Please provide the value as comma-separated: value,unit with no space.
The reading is 443.97,m³
